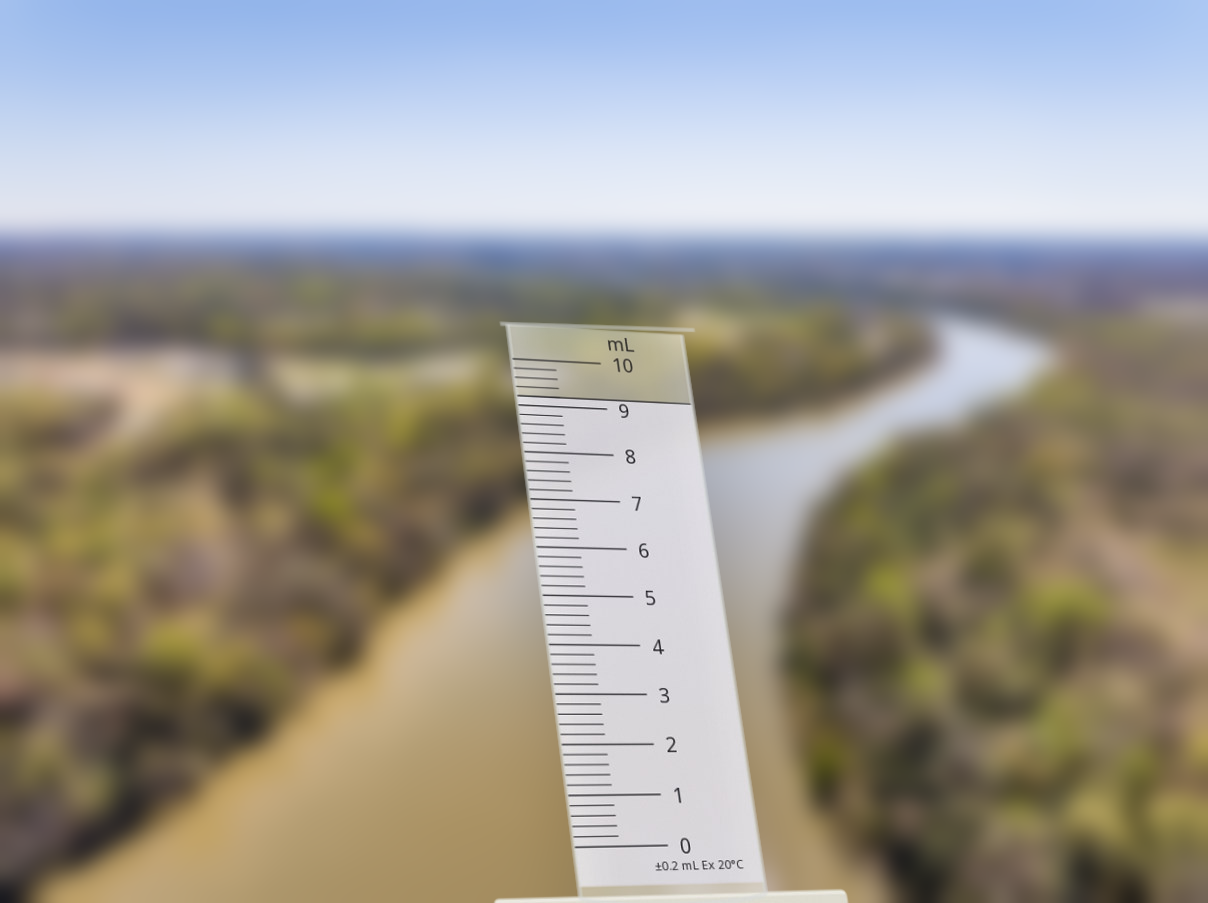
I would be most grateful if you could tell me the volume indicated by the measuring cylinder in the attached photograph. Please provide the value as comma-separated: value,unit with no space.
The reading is 9.2,mL
